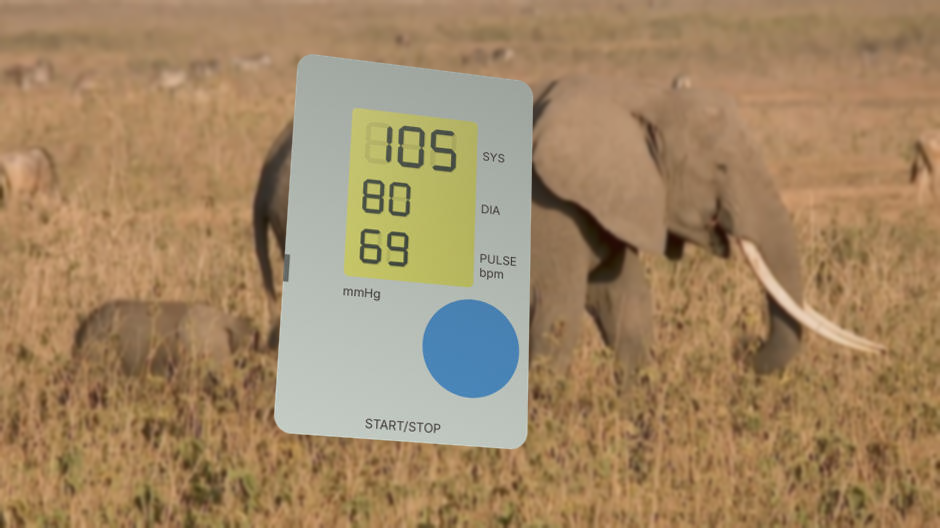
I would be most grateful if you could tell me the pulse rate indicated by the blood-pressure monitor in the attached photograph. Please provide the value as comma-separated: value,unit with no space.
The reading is 69,bpm
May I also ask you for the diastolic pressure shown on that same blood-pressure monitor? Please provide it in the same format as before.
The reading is 80,mmHg
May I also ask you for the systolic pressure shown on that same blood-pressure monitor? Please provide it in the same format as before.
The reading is 105,mmHg
